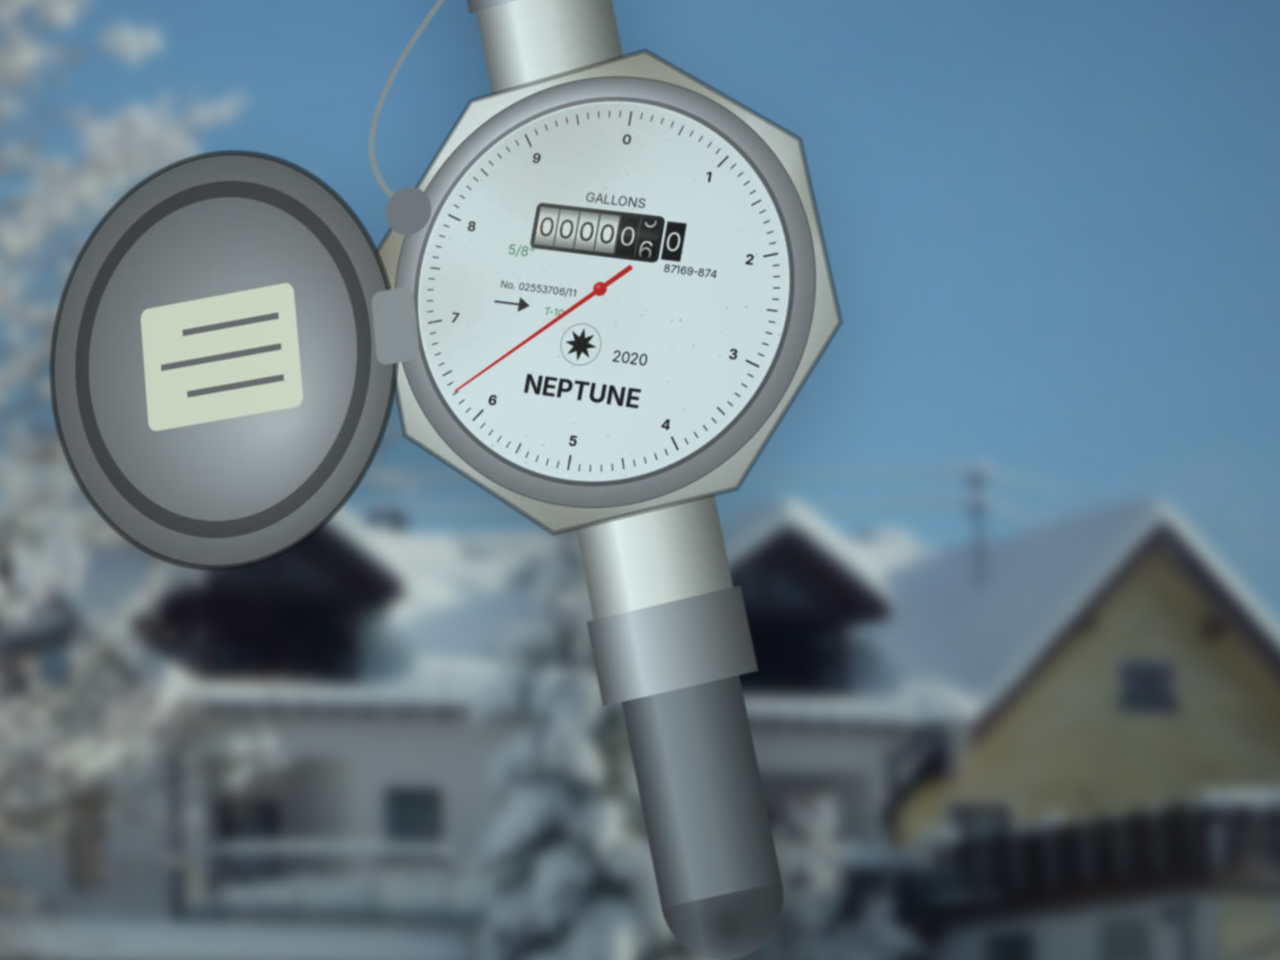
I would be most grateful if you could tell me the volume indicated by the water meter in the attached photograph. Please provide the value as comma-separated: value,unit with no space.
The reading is 56.3,gal
